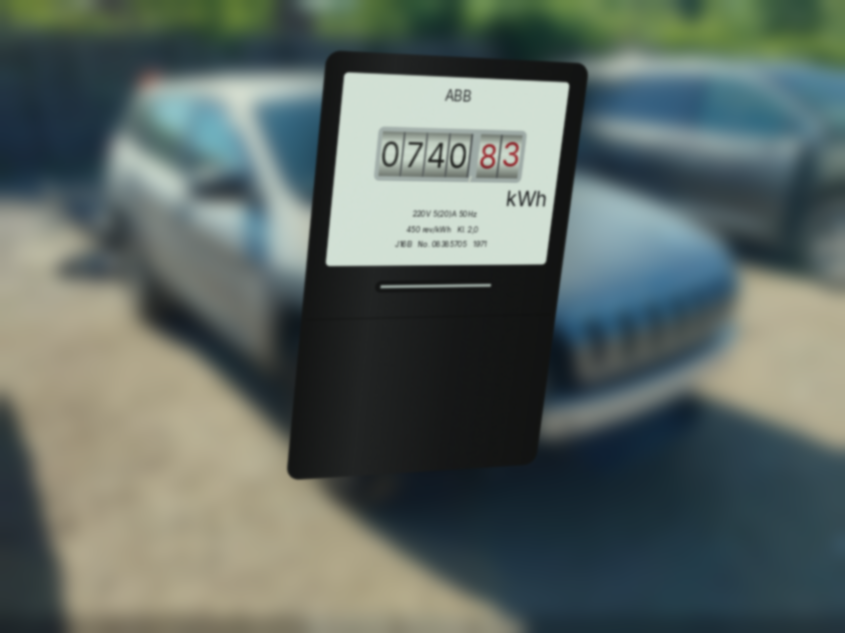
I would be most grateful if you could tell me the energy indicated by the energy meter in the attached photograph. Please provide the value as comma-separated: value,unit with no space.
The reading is 740.83,kWh
